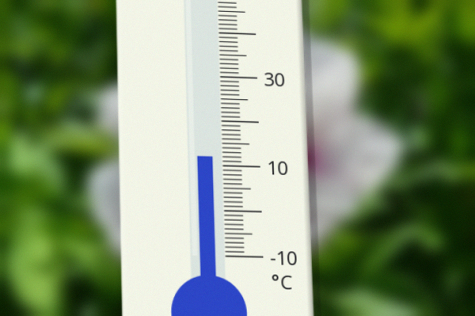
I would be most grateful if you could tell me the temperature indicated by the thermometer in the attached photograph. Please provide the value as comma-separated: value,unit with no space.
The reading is 12,°C
